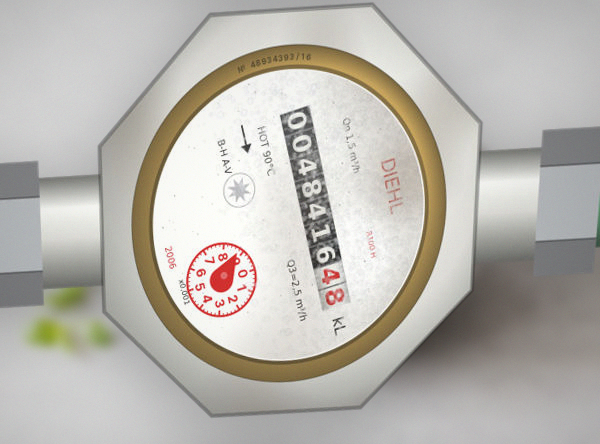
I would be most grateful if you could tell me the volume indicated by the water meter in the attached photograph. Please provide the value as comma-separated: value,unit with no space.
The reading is 48416.488,kL
